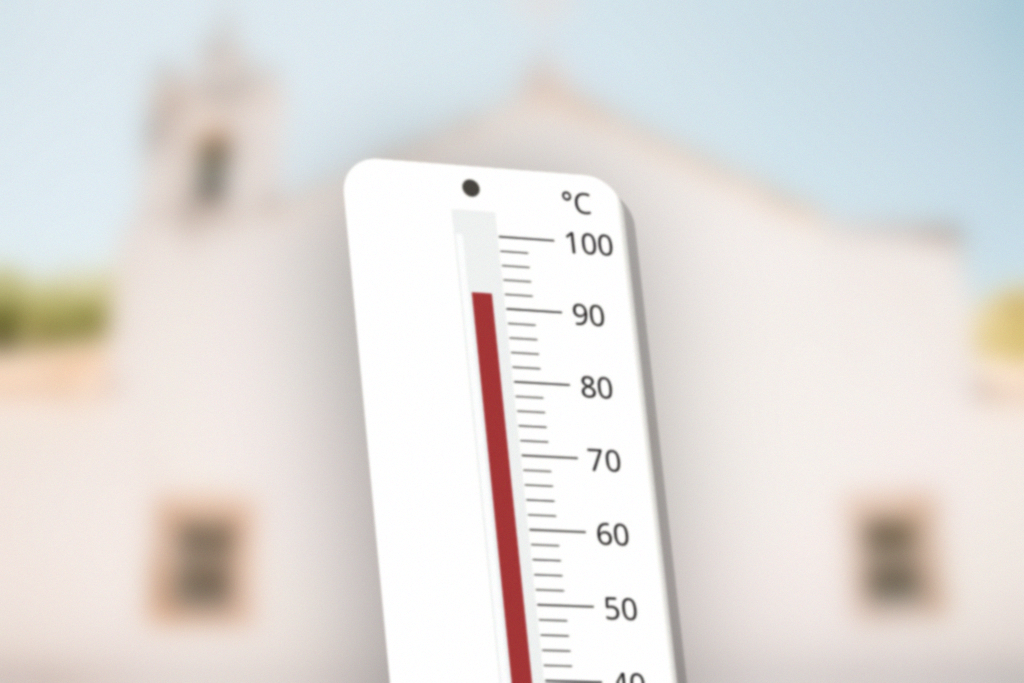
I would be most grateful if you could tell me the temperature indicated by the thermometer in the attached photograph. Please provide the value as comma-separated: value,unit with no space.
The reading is 92,°C
